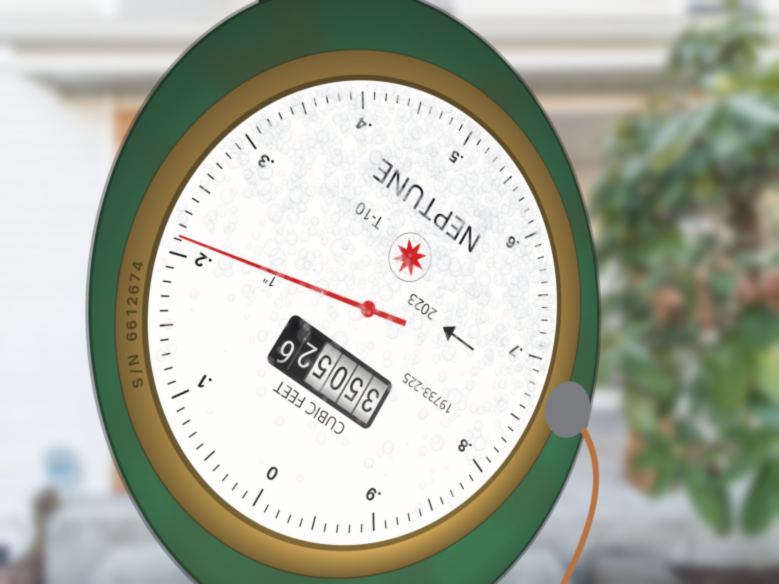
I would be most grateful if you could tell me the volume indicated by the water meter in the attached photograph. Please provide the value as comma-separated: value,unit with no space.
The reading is 350526.21,ft³
